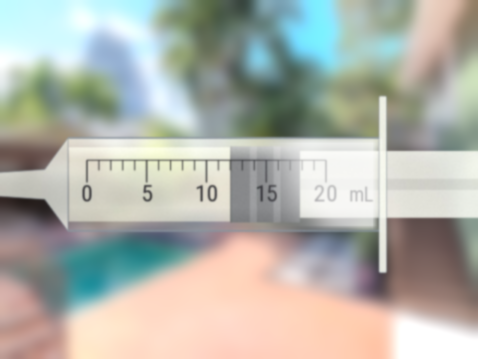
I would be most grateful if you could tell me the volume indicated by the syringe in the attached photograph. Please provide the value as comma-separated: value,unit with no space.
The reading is 12,mL
